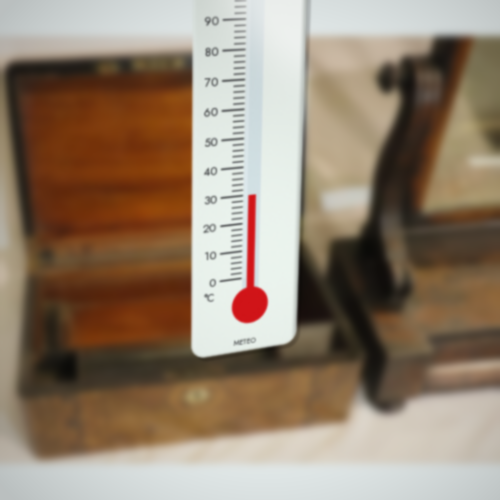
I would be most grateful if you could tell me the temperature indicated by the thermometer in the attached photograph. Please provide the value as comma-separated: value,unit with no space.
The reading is 30,°C
